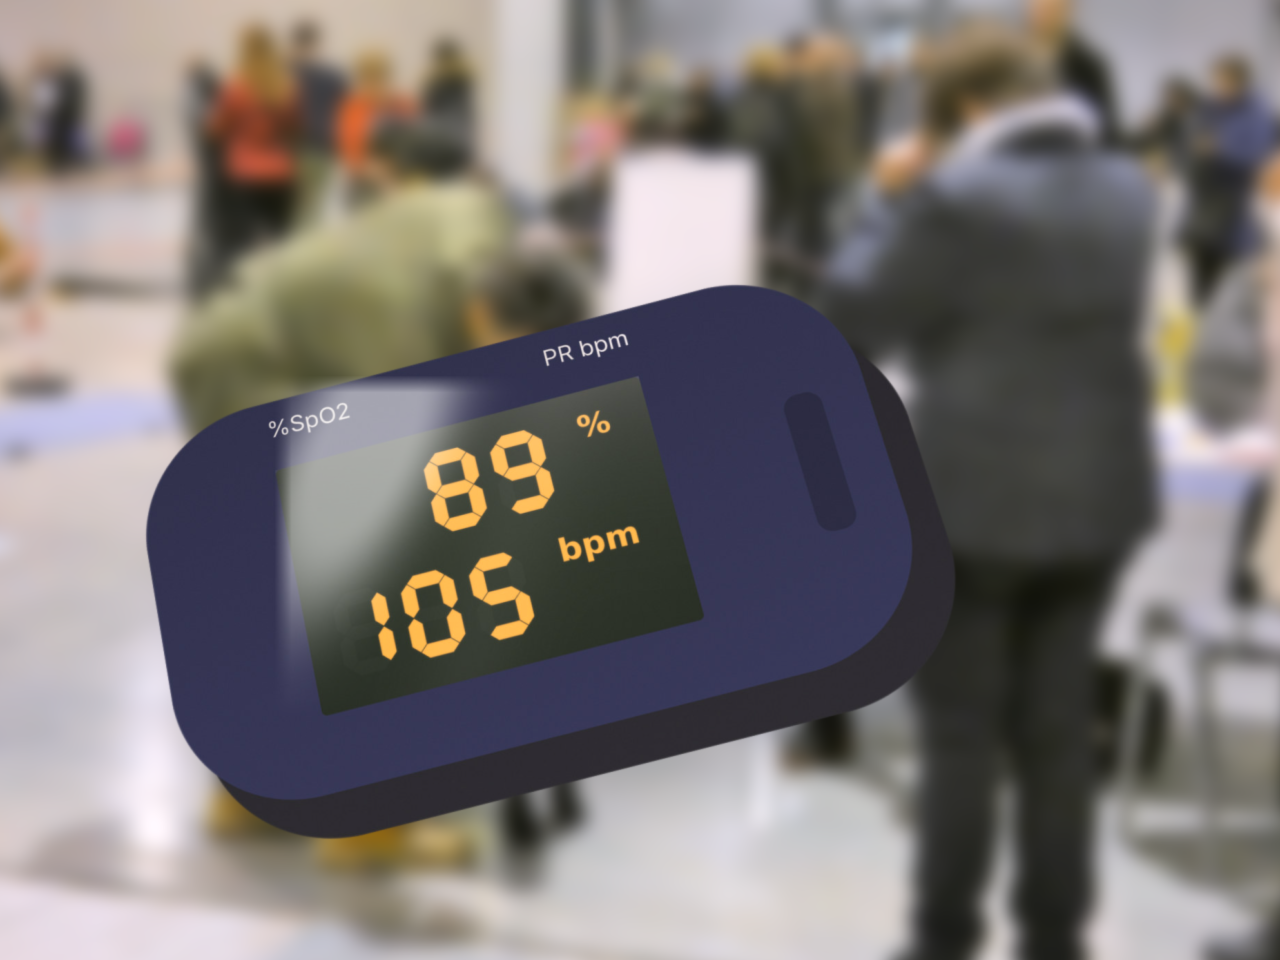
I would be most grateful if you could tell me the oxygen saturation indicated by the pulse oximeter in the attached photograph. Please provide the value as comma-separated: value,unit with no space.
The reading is 89,%
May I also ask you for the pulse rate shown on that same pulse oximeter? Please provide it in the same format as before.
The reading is 105,bpm
